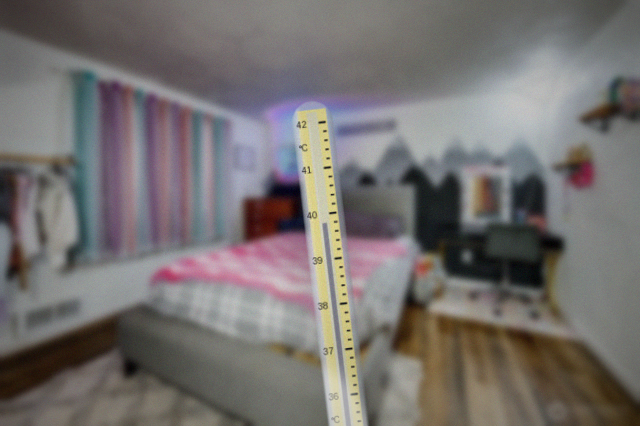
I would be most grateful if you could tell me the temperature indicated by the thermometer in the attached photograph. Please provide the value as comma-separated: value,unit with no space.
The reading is 39.8,°C
